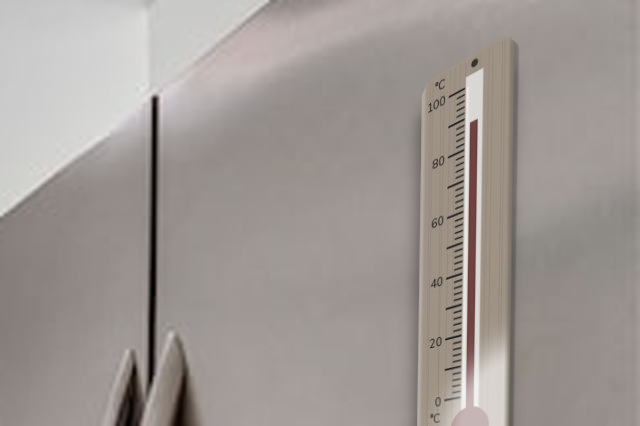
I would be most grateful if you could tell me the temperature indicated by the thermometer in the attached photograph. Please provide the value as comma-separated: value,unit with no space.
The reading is 88,°C
